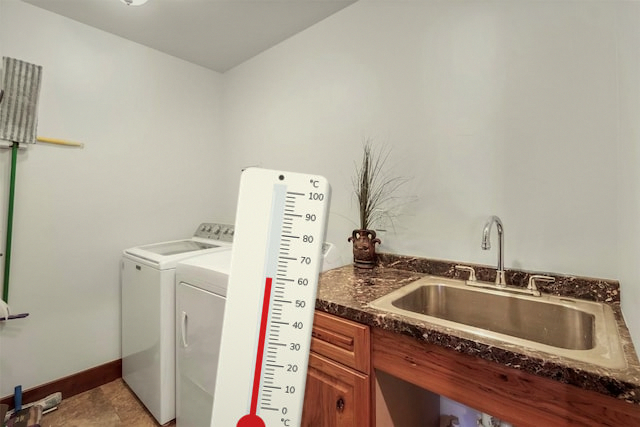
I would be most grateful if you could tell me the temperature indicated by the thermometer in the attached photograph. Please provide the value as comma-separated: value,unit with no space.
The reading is 60,°C
